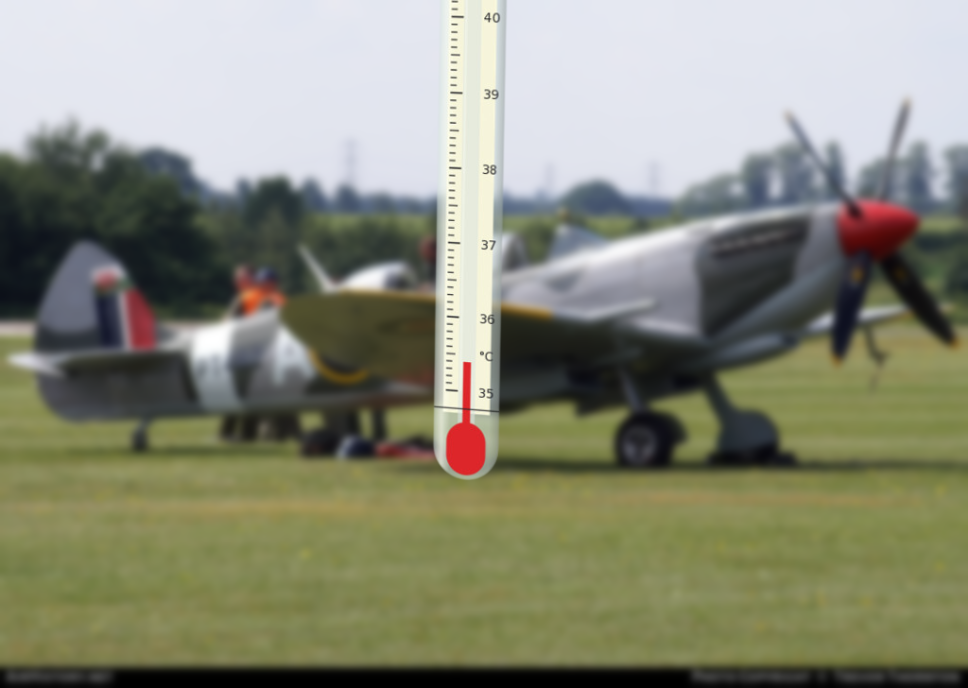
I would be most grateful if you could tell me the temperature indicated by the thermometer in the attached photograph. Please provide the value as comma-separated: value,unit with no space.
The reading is 35.4,°C
